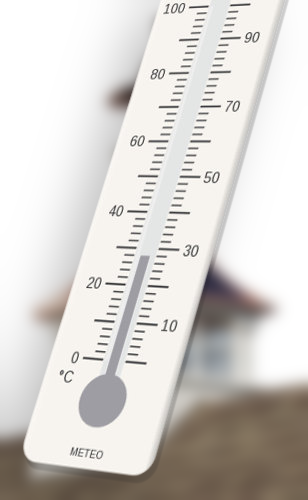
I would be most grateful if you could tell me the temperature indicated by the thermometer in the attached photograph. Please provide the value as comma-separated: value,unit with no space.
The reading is 28,°C
